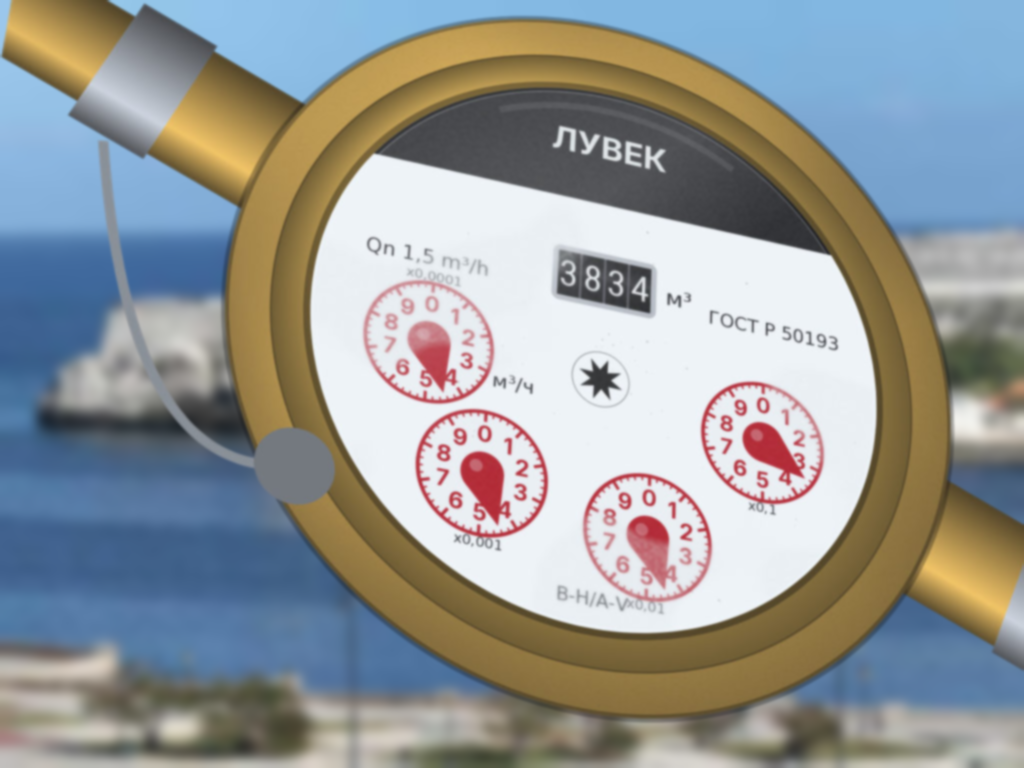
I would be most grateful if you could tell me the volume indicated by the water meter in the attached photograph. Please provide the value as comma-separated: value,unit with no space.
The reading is 3834.3444,m³
